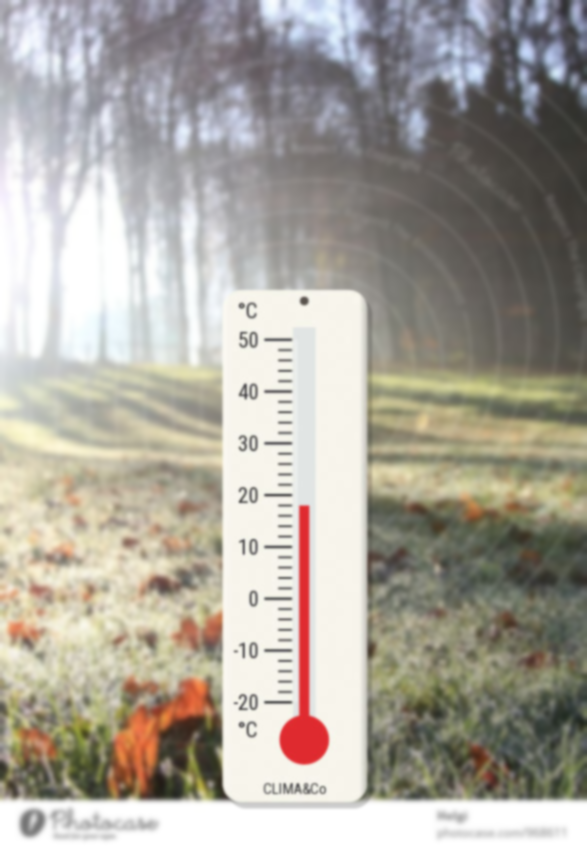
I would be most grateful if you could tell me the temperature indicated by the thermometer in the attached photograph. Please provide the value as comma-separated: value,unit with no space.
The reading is 18,°C
